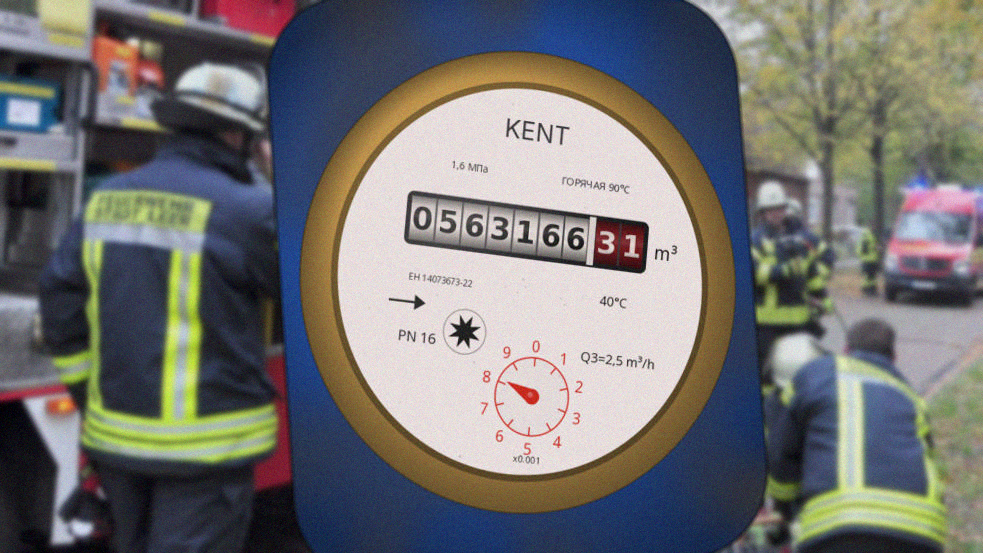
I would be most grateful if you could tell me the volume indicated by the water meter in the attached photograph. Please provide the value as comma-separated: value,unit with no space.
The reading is 563166.318,m³
